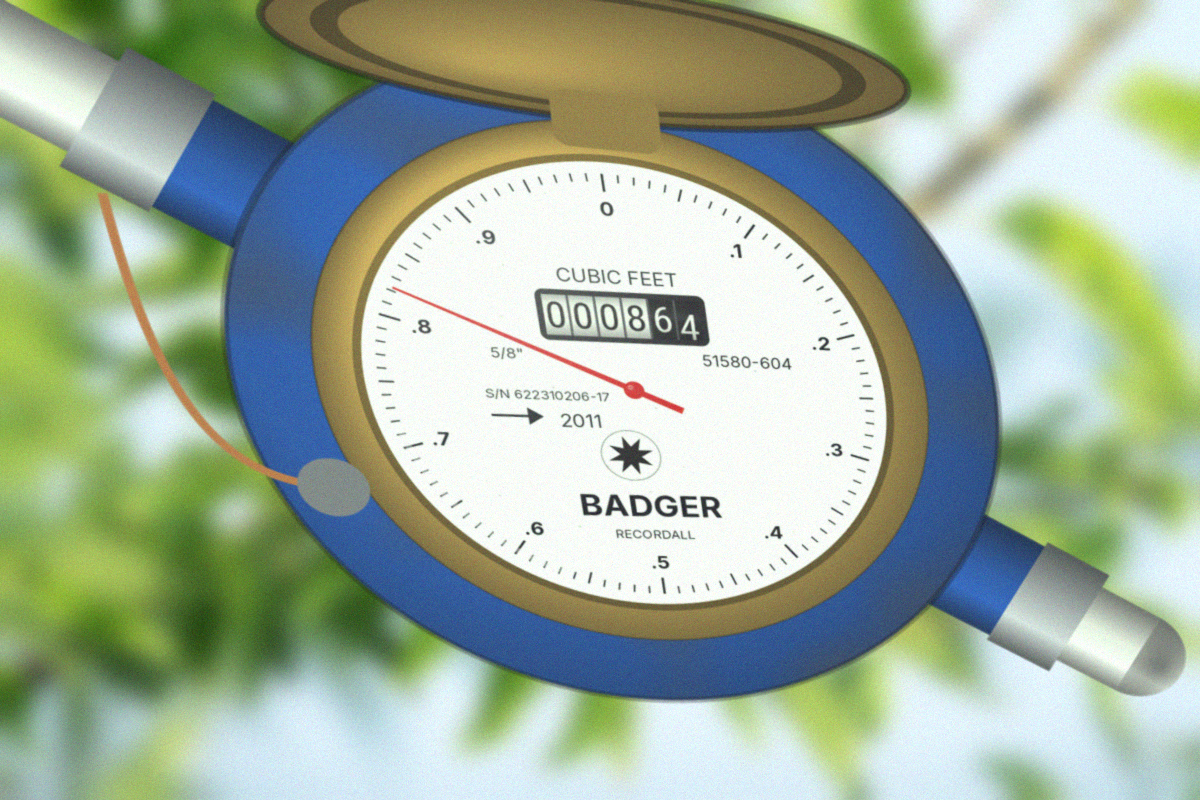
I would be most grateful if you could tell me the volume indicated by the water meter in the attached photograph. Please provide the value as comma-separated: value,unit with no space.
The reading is 863.82,ft³
